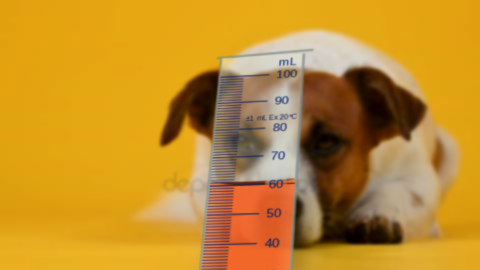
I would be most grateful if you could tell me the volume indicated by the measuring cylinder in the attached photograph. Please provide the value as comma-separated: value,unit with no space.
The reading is 60,mL
